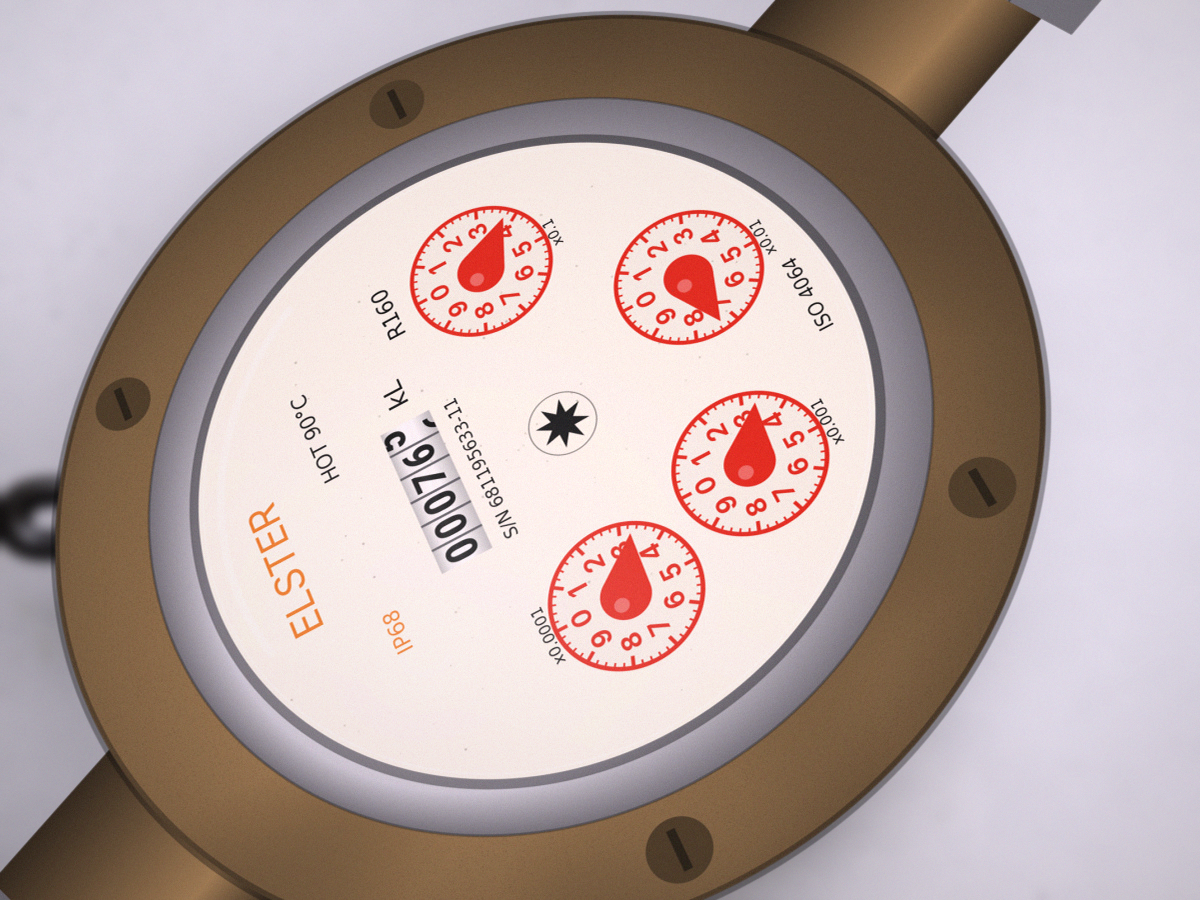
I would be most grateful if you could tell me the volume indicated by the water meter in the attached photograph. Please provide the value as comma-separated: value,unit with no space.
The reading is 765.3733,kL
